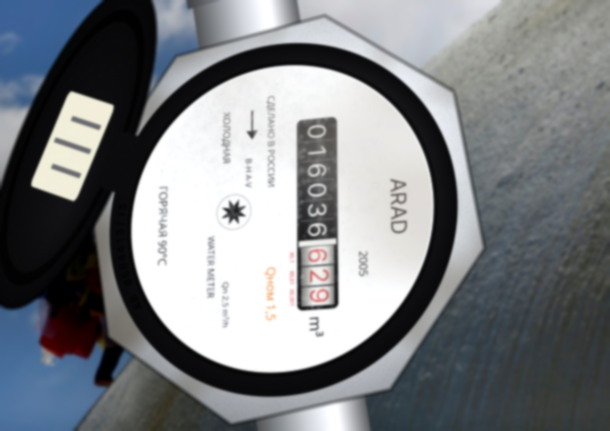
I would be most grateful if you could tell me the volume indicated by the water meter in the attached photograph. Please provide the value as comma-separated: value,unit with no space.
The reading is 16036.629,m³
